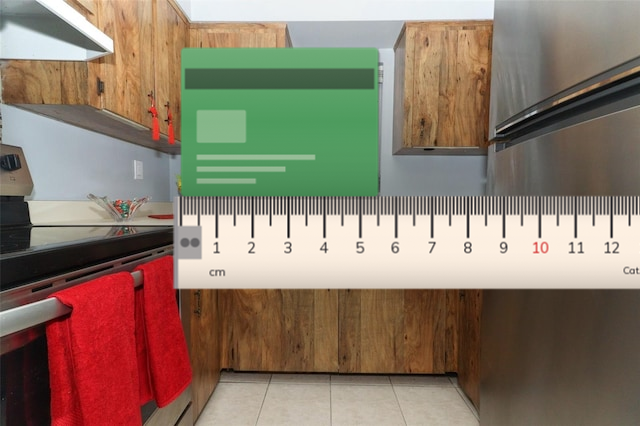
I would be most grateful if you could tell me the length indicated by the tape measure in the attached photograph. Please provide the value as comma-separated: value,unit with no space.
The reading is 5.5,cm
